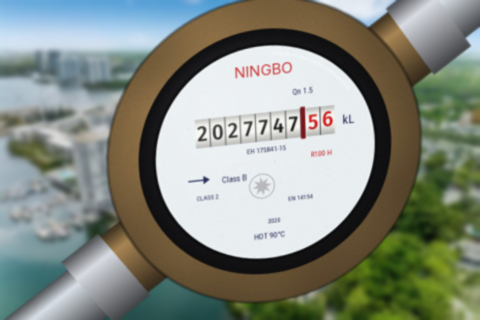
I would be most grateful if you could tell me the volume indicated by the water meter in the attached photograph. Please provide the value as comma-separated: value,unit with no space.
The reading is 2027747.56,kL
